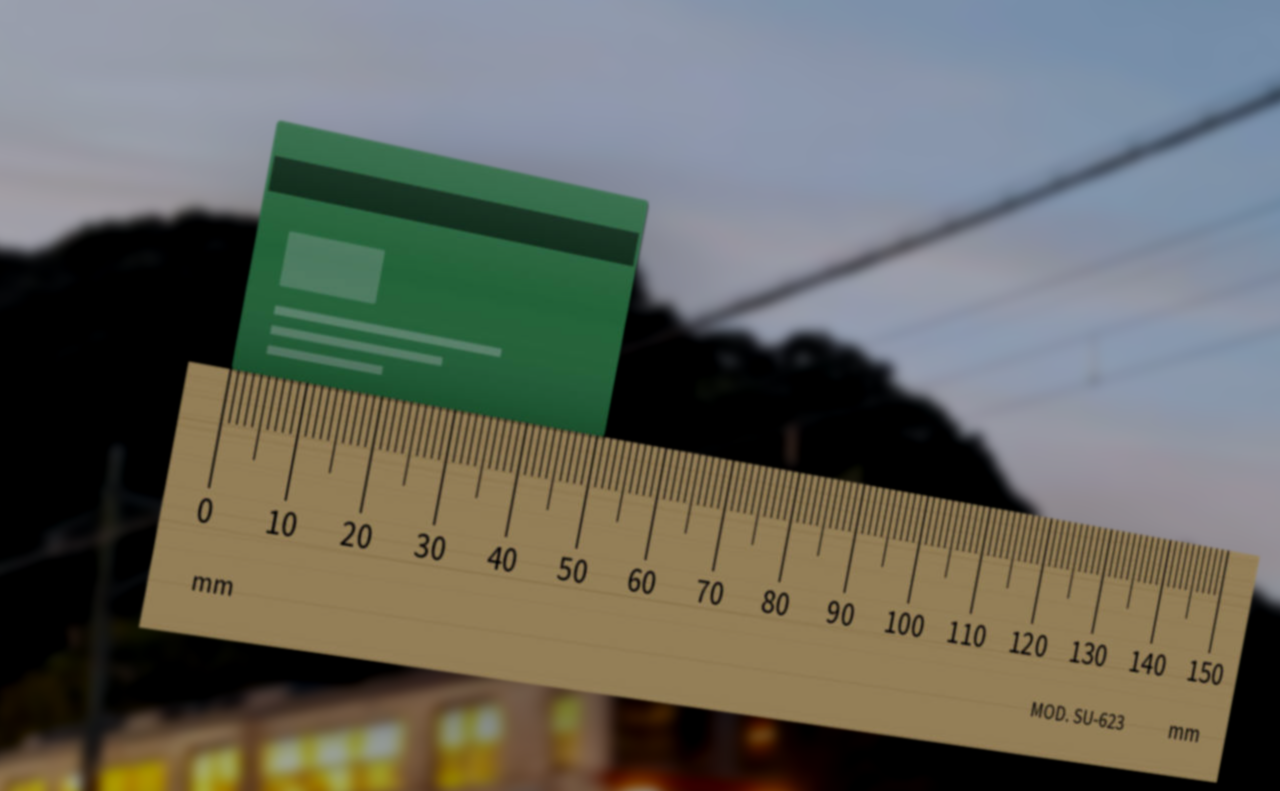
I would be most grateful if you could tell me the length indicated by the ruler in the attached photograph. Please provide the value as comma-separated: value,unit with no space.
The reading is 51,mm
